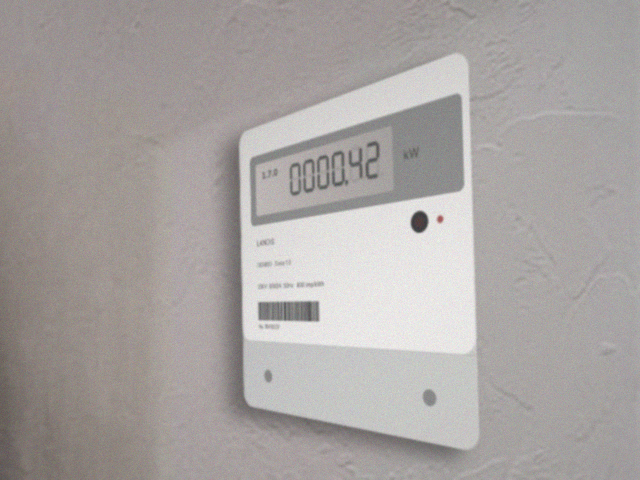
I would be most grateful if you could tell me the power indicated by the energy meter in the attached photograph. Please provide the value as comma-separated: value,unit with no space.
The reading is 0.42,kW
